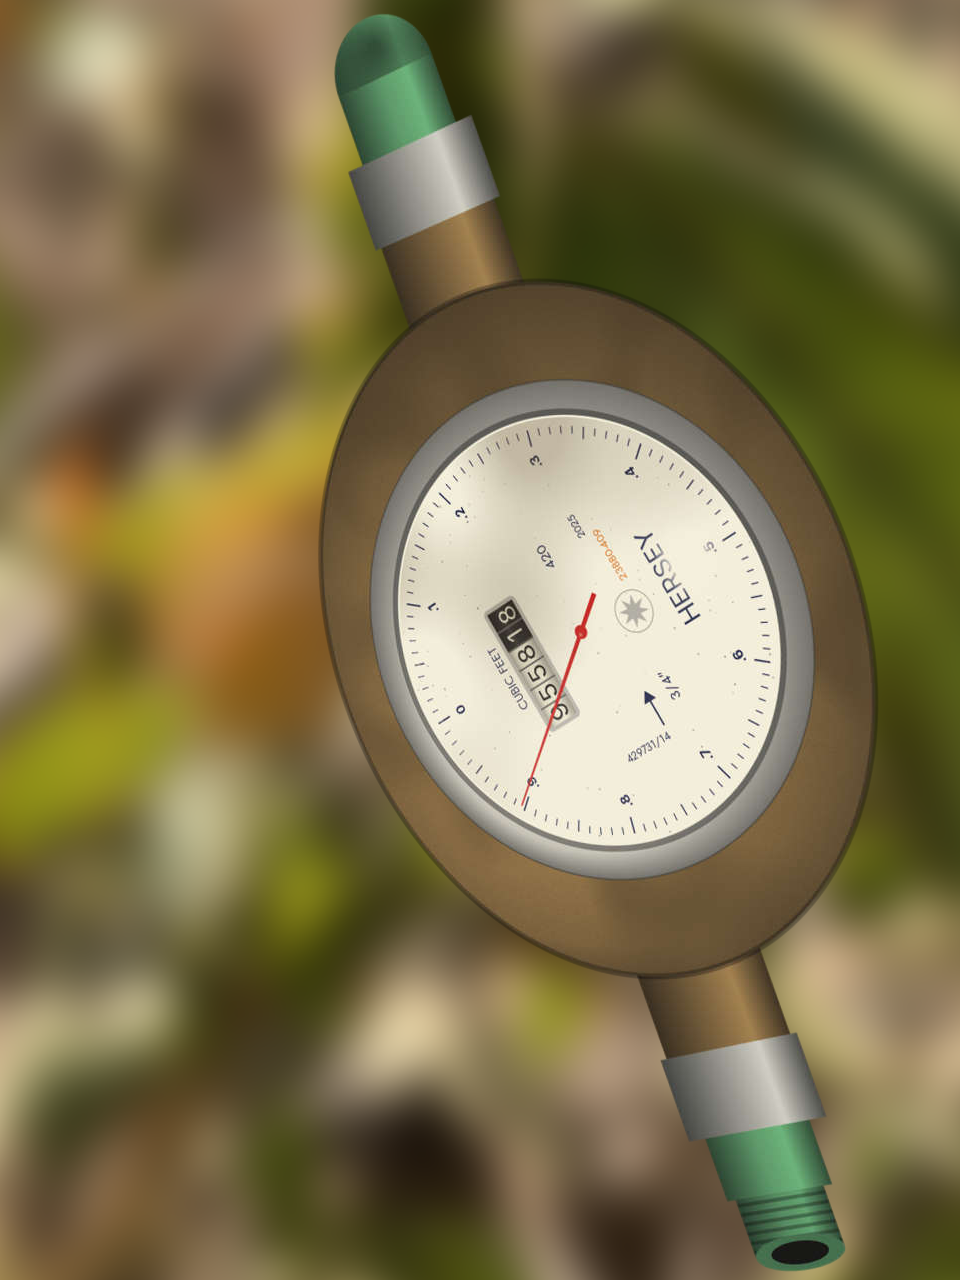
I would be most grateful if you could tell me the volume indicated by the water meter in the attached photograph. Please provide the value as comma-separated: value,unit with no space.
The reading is 955817.90,ft³
